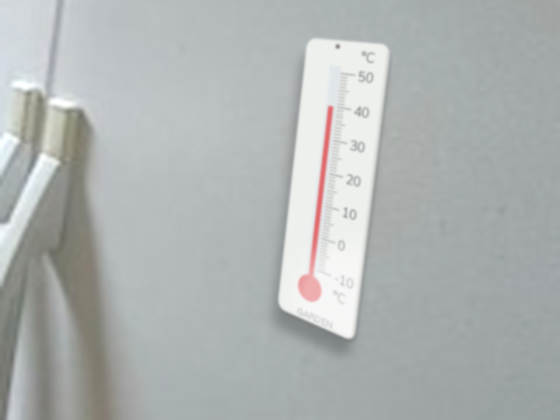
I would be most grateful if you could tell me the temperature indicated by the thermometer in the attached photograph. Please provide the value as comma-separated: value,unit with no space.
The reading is 40,°C
